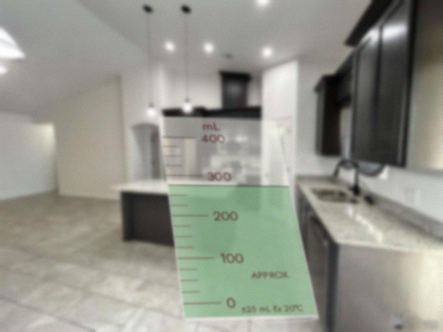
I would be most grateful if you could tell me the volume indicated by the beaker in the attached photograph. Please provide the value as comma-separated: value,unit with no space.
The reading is 275,mL
